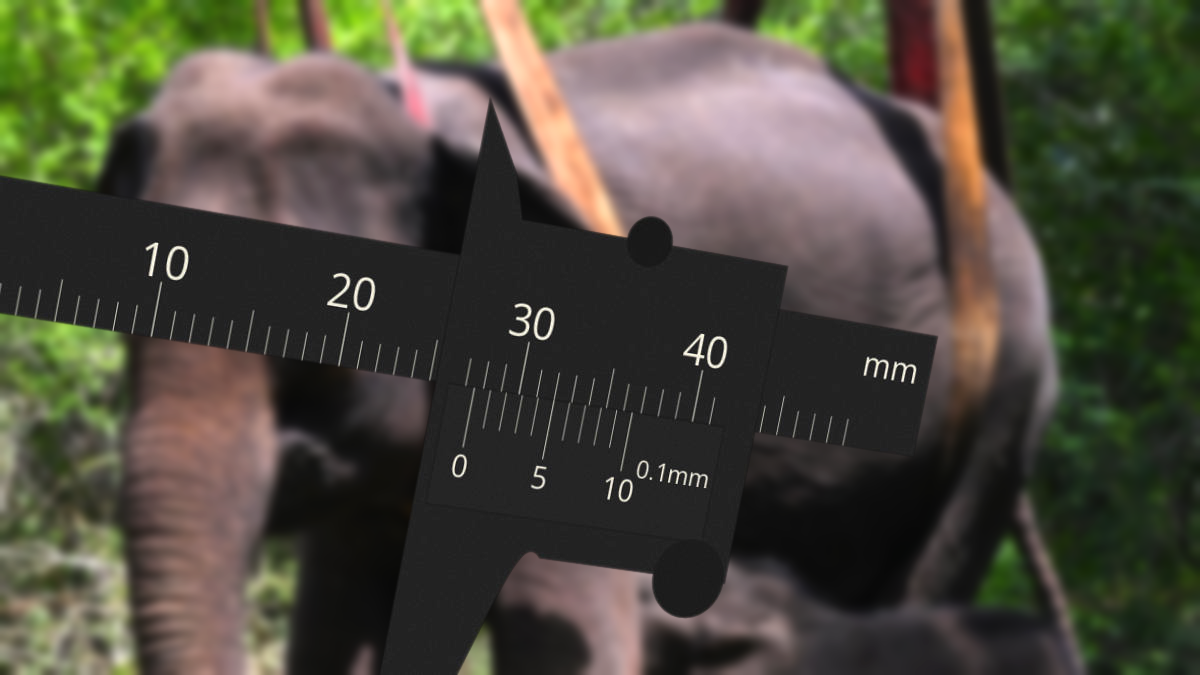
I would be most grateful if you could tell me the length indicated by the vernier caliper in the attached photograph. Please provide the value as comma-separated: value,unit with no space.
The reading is 27.5,mm
